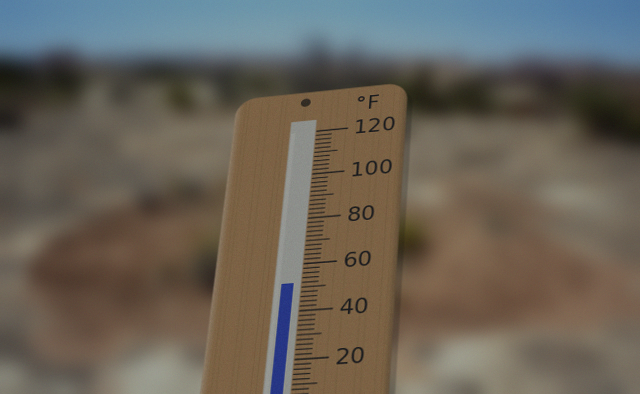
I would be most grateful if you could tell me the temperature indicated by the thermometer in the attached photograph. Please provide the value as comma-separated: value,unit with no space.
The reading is 52,°F
